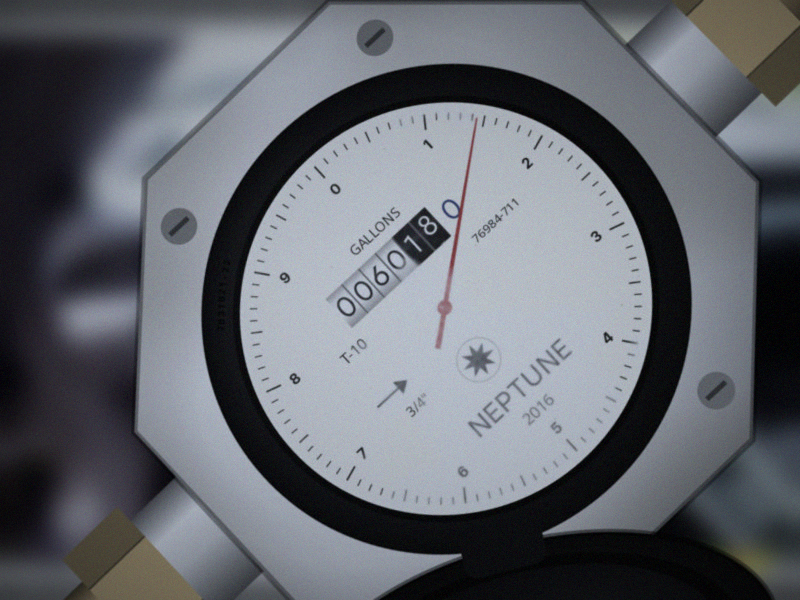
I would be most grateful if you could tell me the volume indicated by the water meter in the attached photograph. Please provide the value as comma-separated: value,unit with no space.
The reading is 60181.4,gal
